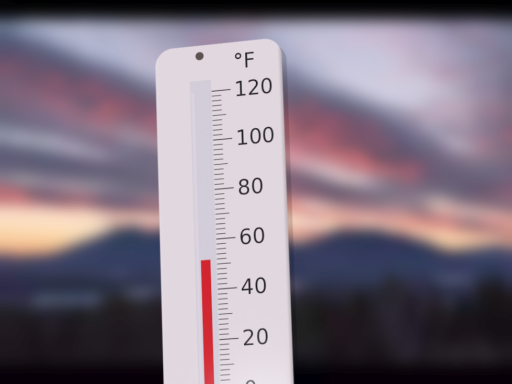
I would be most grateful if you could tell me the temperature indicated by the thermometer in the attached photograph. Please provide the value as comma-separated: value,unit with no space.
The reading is 52,°F
